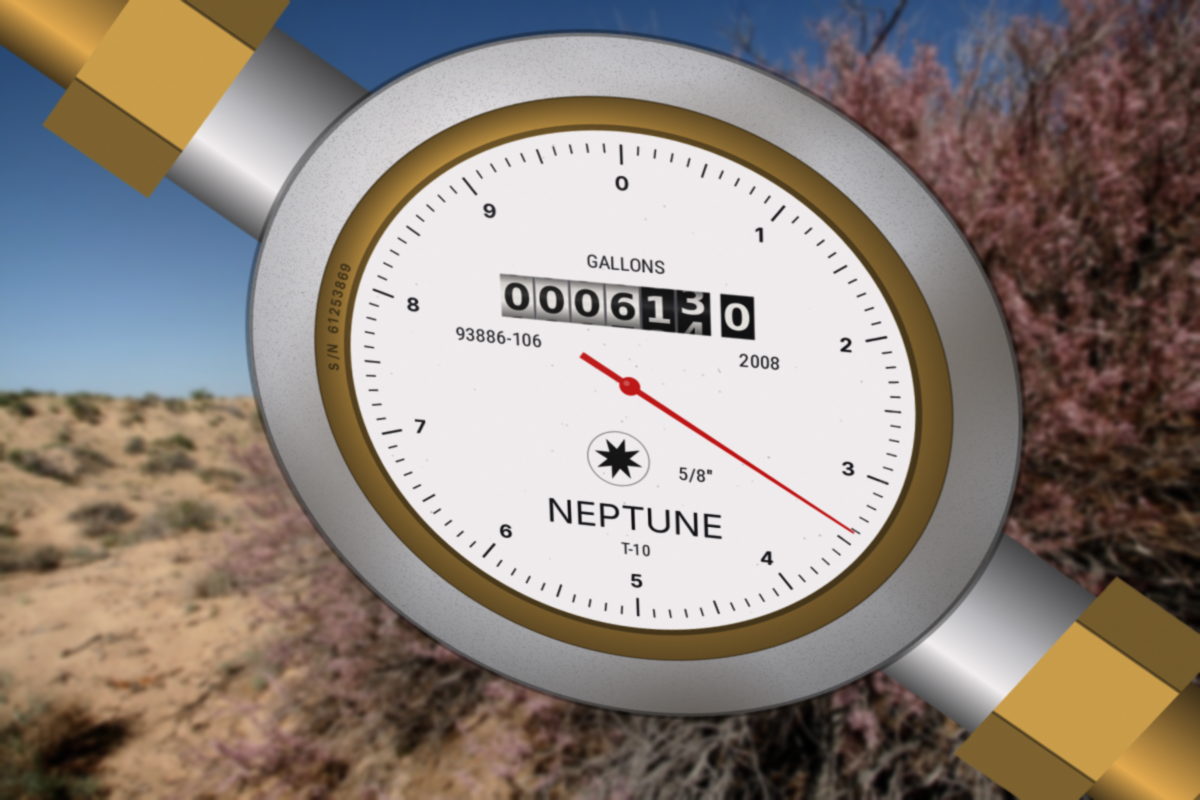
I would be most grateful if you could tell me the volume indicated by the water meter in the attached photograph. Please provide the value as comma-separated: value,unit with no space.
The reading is 6133.4,gal
